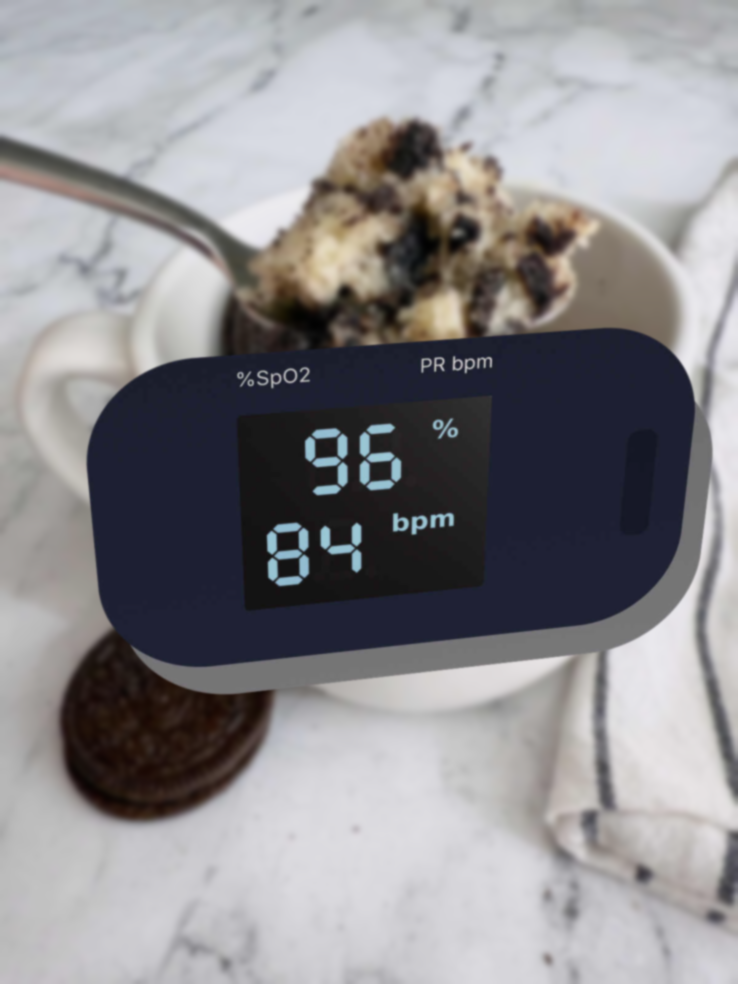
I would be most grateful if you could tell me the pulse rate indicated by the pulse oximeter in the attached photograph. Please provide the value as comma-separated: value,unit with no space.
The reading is 84,bpm
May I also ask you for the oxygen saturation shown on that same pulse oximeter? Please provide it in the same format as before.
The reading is 96,%
